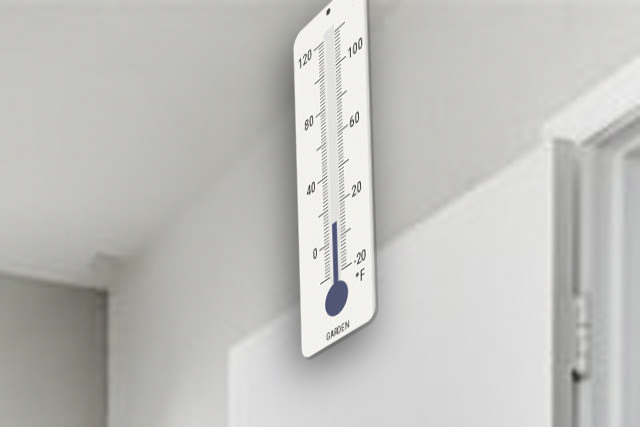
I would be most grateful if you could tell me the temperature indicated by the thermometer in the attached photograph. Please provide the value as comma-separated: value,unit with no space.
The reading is 10,°F
